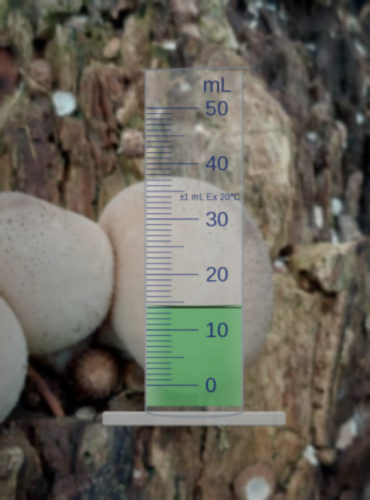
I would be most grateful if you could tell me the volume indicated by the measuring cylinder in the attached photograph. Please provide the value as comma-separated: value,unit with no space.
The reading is 14,mL
